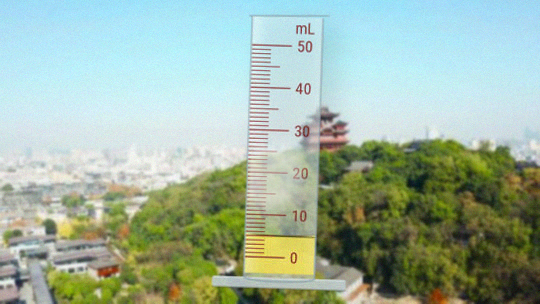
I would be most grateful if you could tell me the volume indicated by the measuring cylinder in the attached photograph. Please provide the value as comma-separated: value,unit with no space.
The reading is 5,mL
